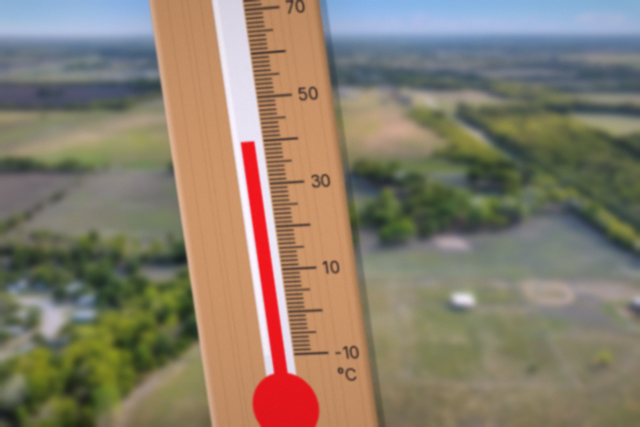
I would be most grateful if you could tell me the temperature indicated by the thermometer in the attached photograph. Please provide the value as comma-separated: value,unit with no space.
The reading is 40,°C
